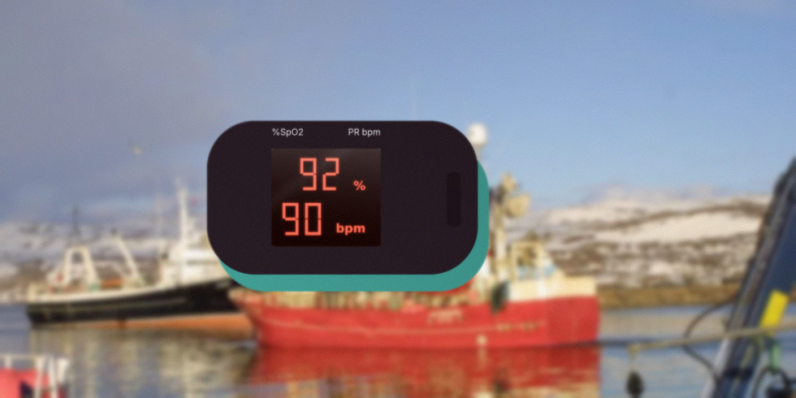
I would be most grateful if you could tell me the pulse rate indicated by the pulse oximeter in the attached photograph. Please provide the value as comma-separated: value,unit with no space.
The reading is 90,bpm
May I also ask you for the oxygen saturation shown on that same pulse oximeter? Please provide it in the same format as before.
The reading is 92,%
